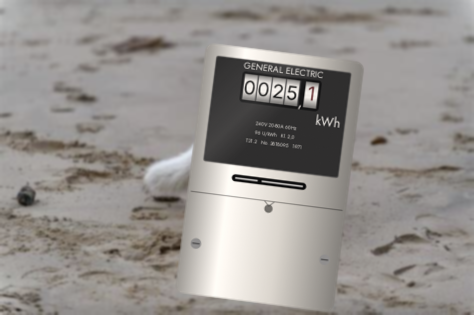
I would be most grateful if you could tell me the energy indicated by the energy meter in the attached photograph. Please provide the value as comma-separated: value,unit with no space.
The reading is 25.1,kWh
